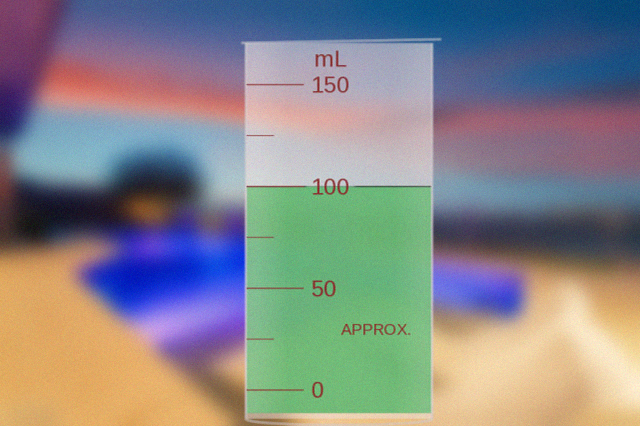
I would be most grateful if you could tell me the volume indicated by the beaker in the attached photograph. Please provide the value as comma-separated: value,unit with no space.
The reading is 100,mL
